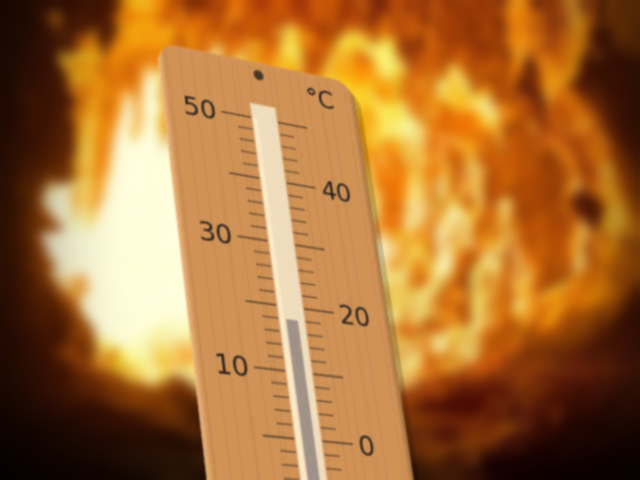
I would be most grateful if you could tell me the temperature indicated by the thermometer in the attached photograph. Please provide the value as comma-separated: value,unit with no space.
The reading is 18,°C
